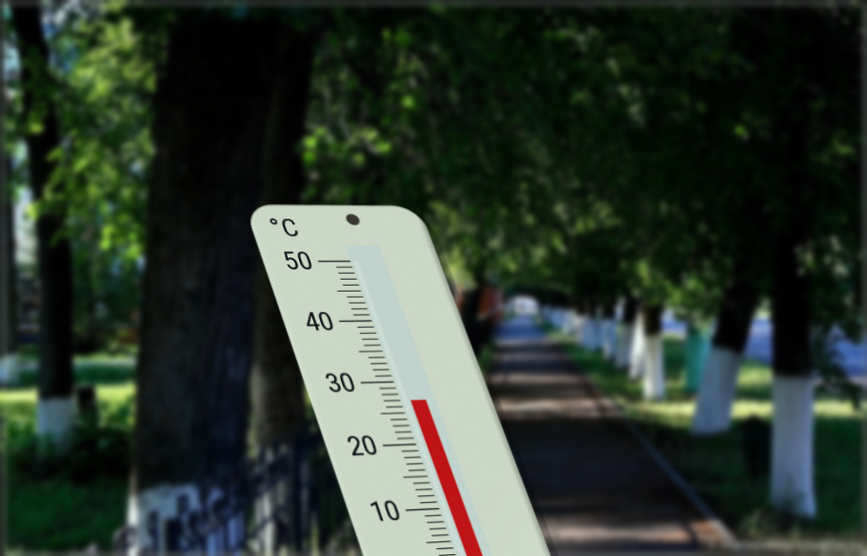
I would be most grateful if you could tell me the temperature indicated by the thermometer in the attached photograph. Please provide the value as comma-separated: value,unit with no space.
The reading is 27,°C
